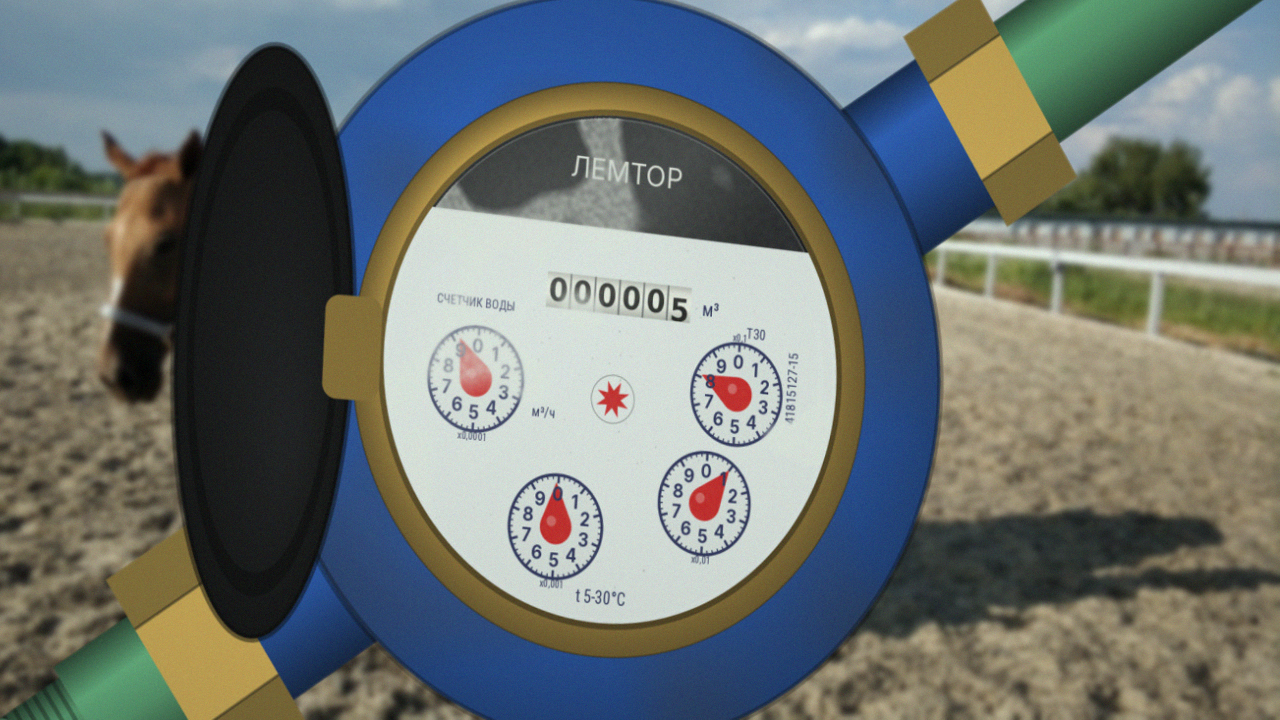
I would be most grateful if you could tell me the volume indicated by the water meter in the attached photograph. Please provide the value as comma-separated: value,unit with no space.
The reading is 4.8099,m³
